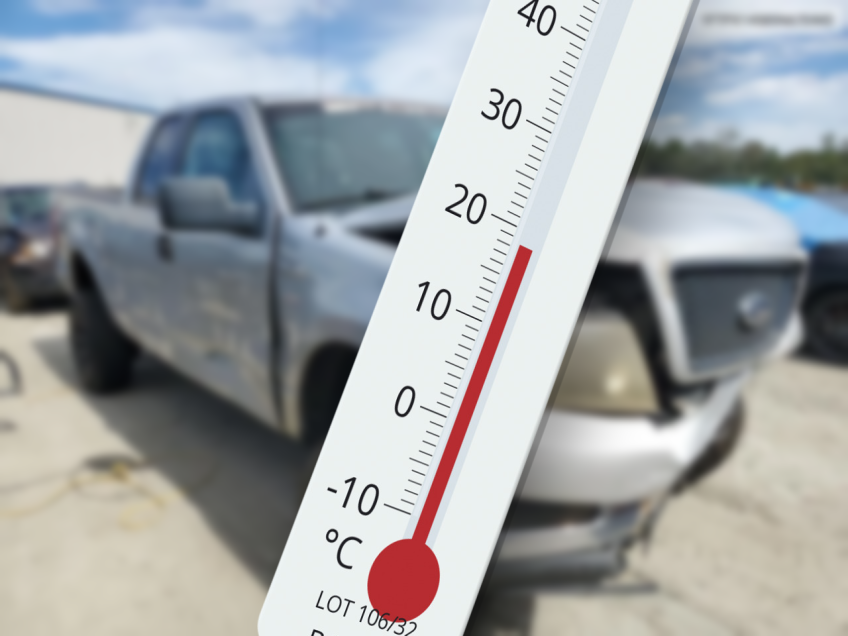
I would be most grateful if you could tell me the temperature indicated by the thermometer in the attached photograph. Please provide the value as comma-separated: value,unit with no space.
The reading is 18.5,°C
